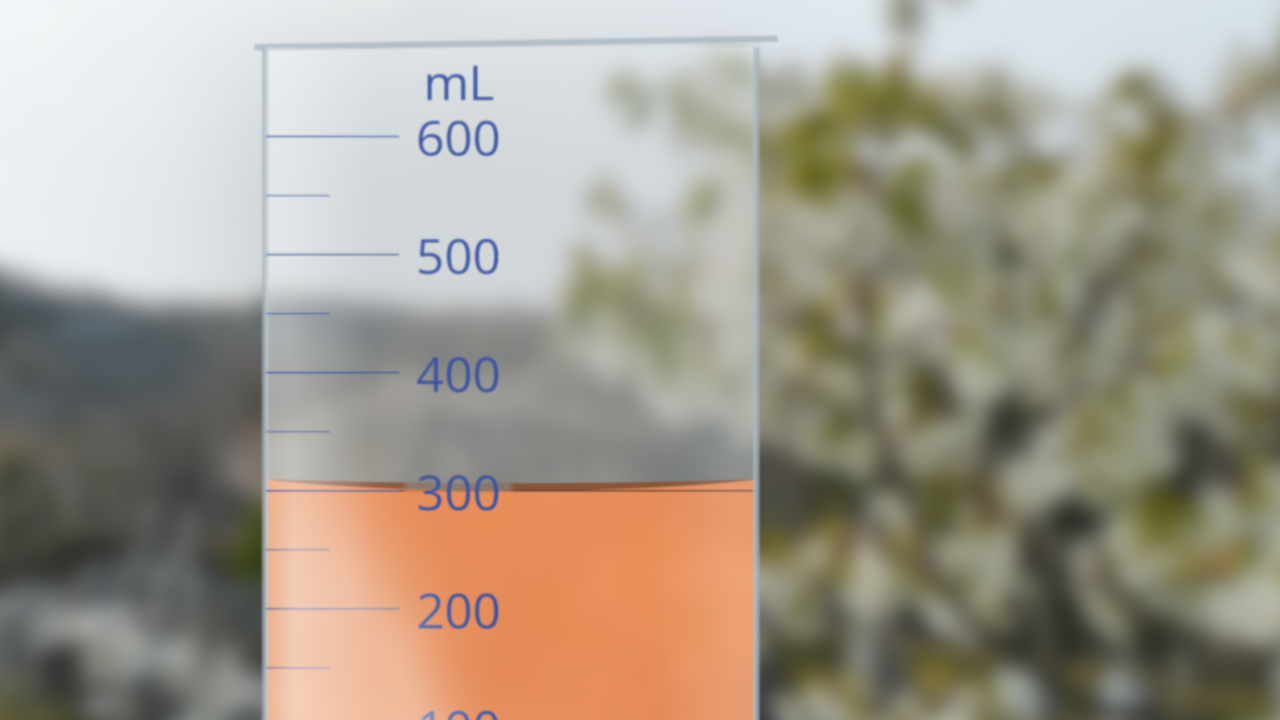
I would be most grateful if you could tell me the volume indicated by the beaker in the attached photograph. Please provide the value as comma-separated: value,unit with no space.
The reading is 300,mL
